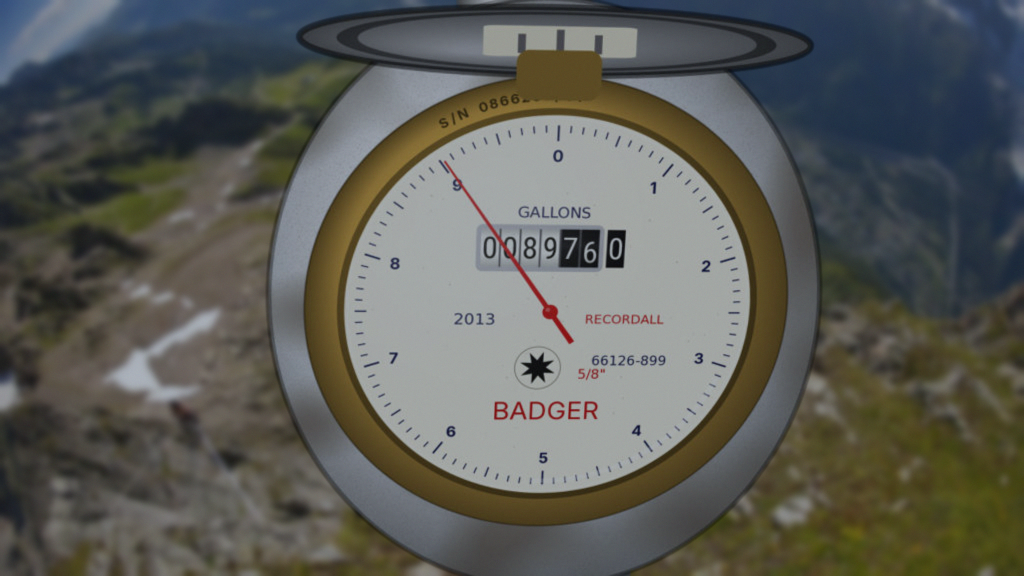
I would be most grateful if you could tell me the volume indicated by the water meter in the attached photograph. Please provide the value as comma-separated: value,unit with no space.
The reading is 89759.0,gal
